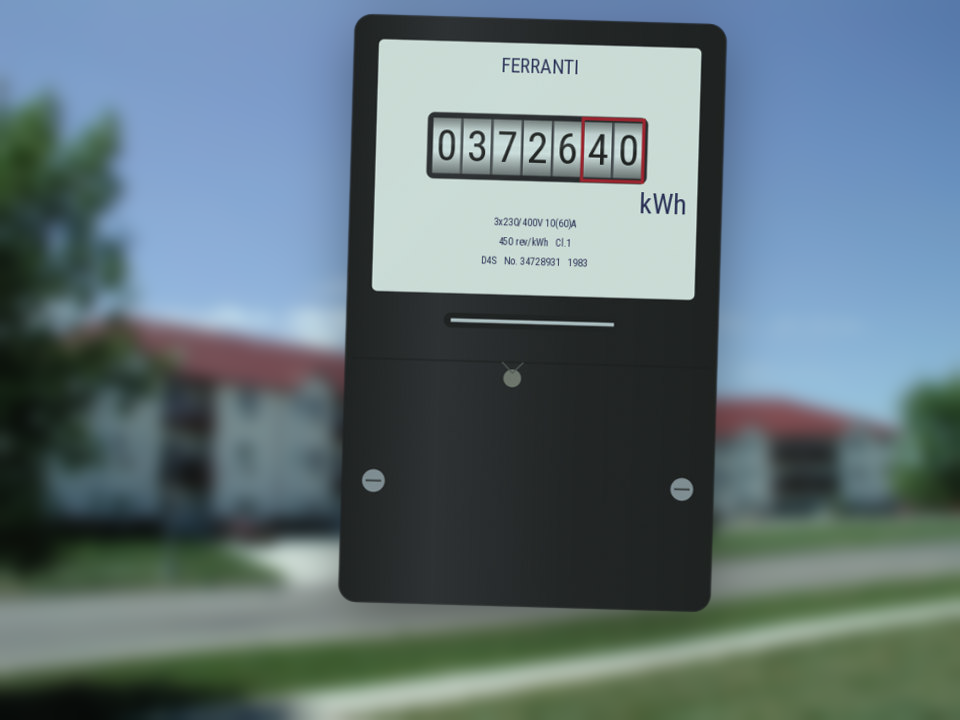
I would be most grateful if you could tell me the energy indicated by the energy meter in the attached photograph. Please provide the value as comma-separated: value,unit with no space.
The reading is 3726.40,kWh
